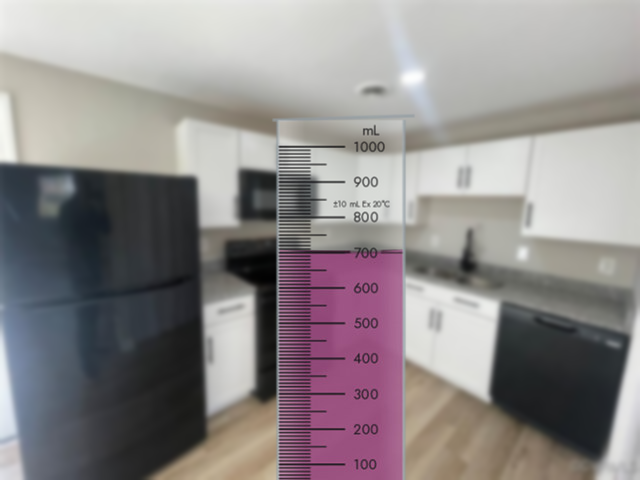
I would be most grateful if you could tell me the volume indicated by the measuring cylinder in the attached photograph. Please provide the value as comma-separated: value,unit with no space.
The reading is 700,mL
